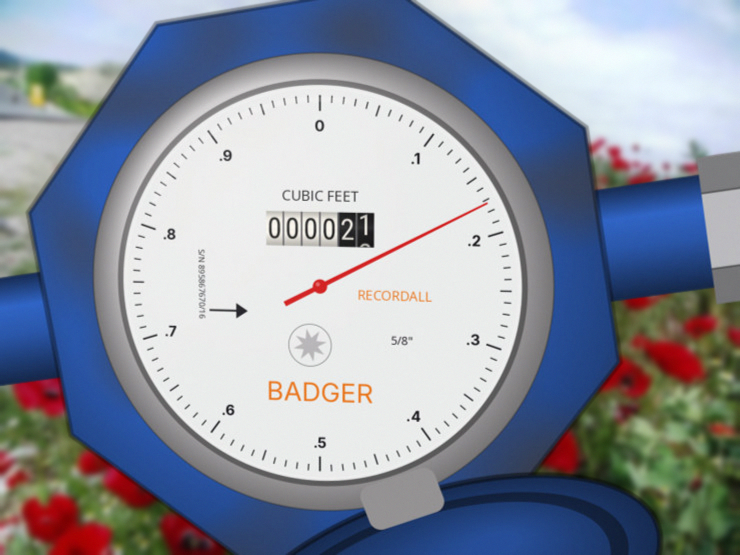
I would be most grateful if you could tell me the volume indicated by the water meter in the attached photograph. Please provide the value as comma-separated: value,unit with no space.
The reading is 21.17,ft³
